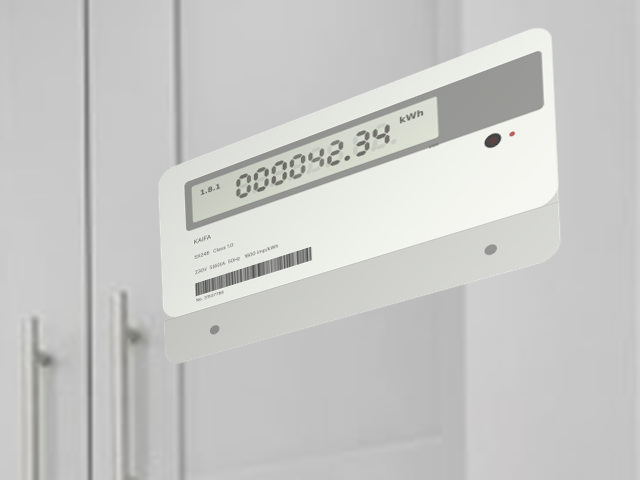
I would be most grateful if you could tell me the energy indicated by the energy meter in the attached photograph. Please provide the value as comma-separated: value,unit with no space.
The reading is 42.34,kWh
